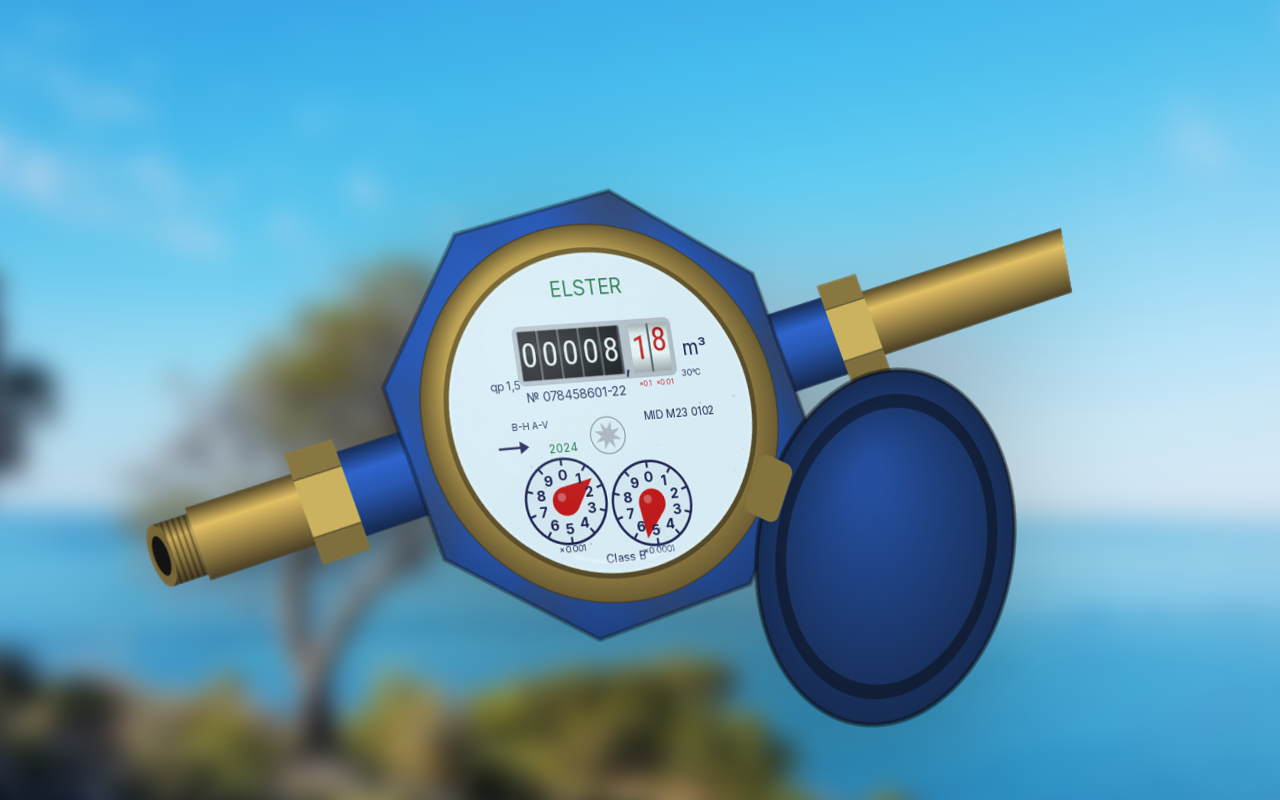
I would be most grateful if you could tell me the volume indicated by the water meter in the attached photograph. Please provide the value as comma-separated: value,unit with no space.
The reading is 8.1815,m³
